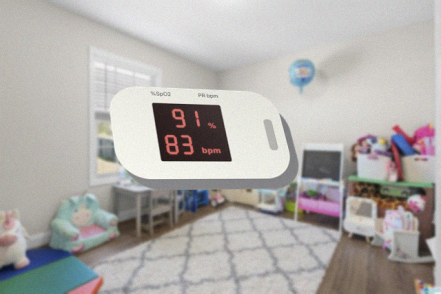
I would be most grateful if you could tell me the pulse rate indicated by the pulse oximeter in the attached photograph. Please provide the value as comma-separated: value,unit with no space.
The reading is 83,bpm
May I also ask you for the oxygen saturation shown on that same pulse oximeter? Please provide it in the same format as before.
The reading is 91,%
